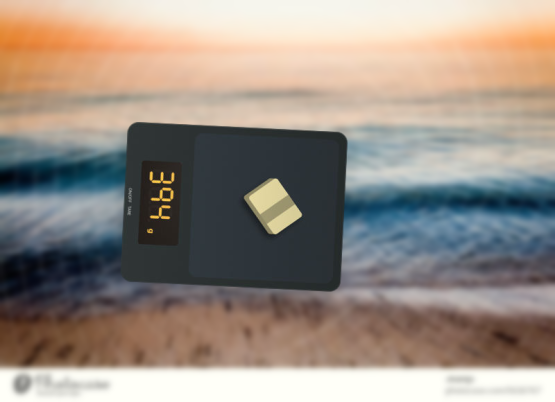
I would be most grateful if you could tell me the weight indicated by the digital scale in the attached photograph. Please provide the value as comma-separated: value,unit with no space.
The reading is 394,g
